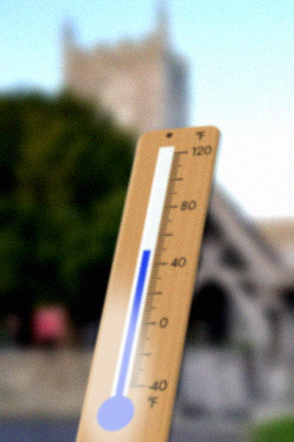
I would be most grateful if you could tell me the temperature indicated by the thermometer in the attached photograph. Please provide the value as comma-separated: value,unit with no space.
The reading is 50,°F
